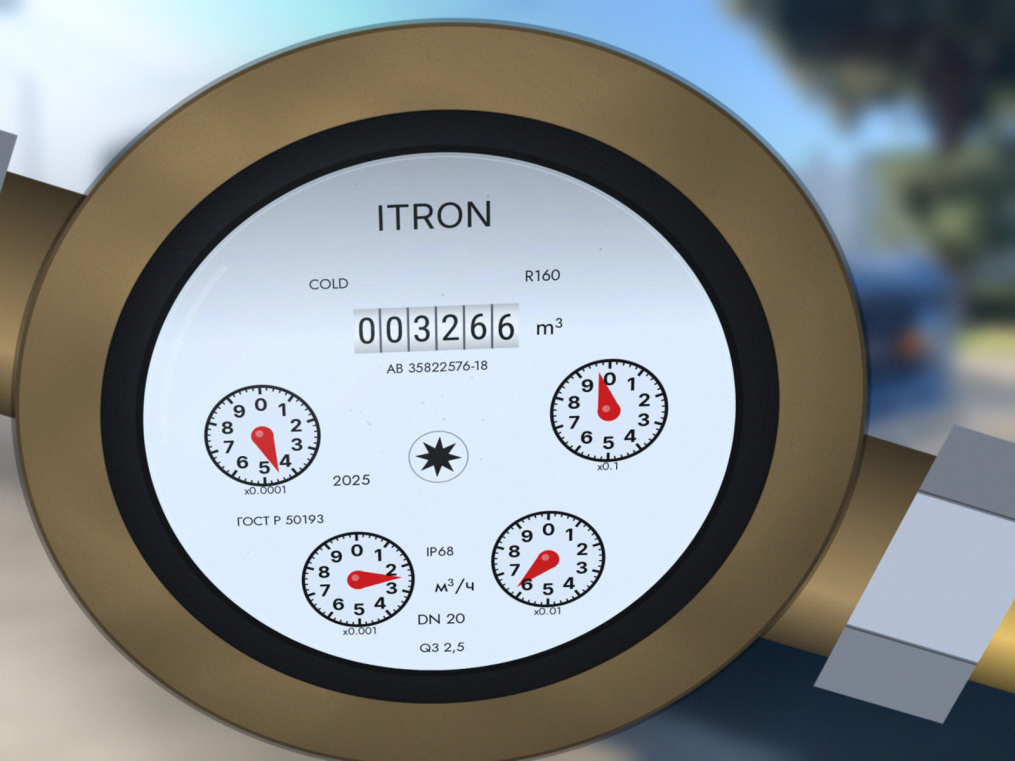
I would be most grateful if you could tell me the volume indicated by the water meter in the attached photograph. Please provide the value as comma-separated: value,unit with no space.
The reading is 3265.9624,m³
